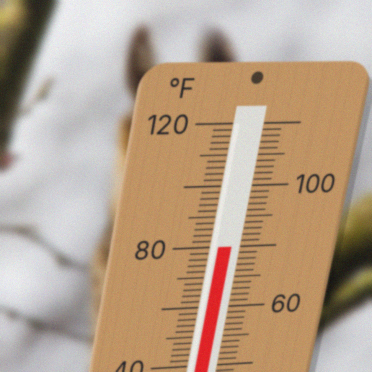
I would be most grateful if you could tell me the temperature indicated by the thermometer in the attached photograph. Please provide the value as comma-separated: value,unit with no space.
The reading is 80,°F
